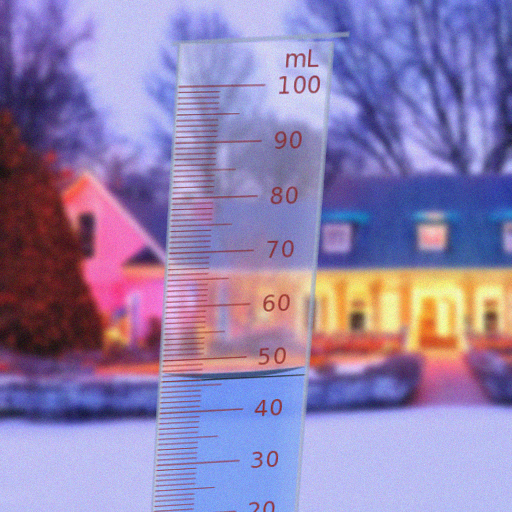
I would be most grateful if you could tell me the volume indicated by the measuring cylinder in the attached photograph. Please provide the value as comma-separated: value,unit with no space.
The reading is 46,mL
